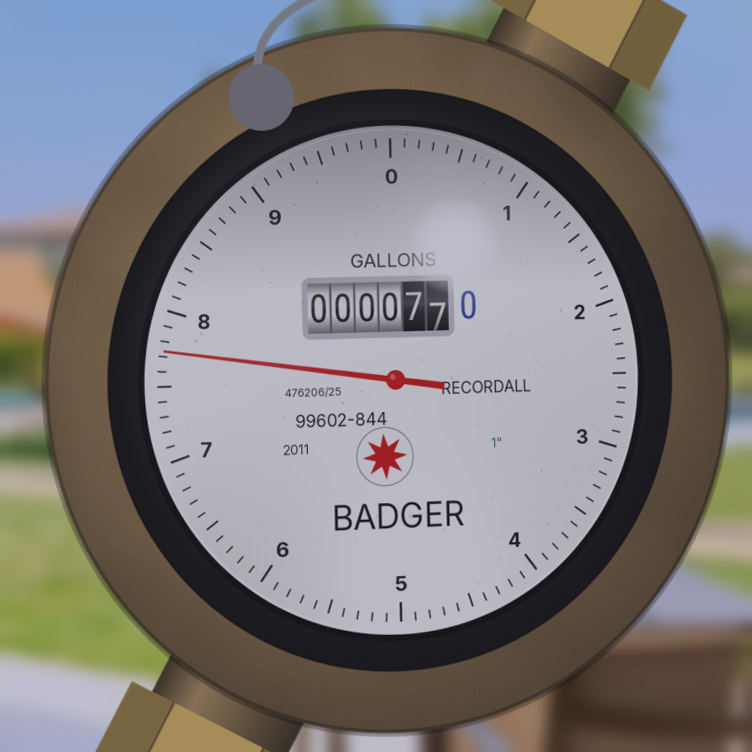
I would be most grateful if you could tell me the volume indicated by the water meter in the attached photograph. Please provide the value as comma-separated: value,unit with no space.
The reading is 767.7,gal
